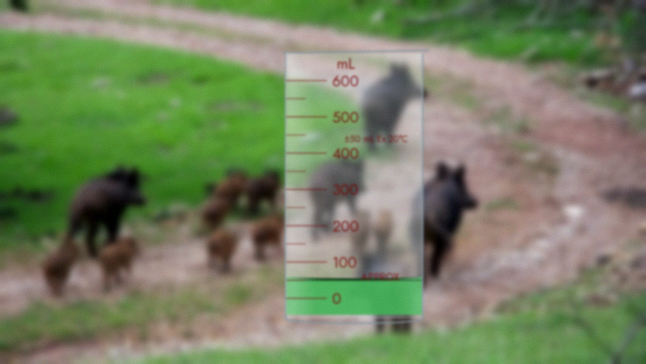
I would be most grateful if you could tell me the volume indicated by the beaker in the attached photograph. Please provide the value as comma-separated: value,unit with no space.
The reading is 50,mL
